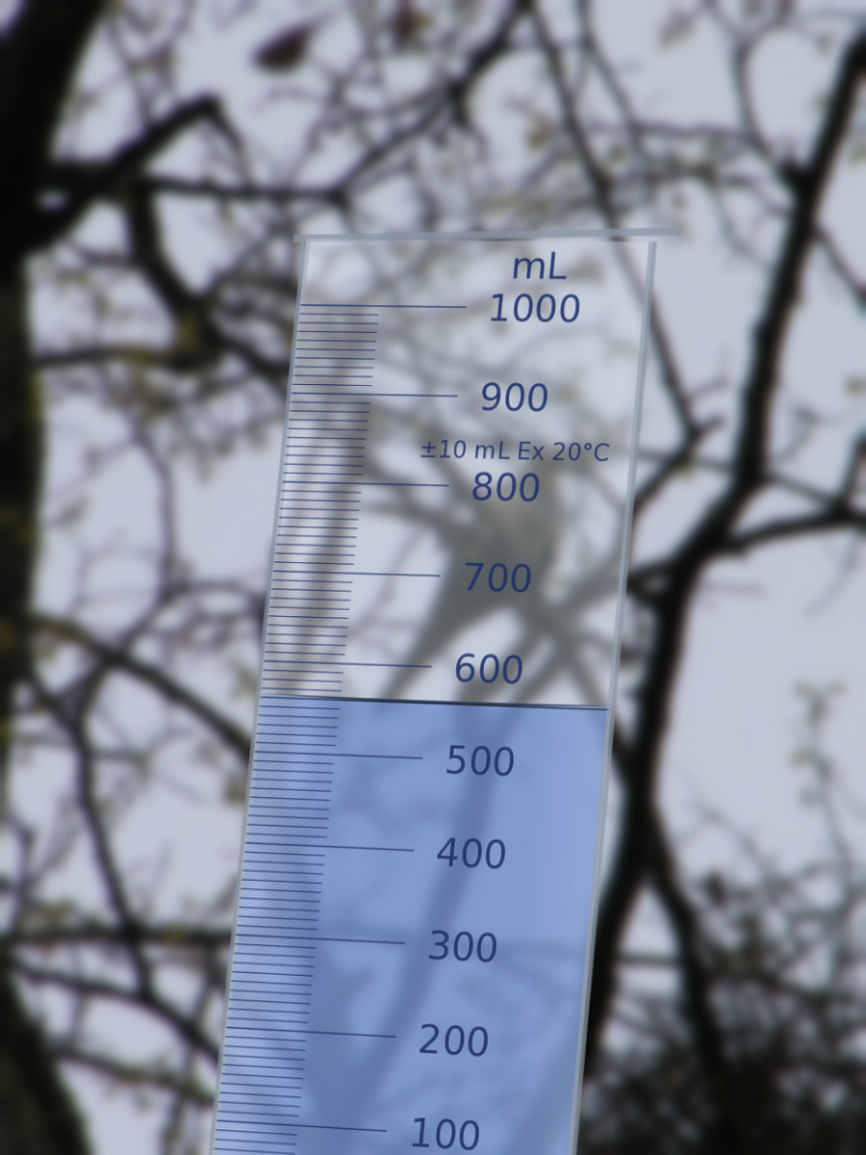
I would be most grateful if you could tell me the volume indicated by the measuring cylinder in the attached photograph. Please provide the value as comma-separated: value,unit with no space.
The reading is 560,mL
